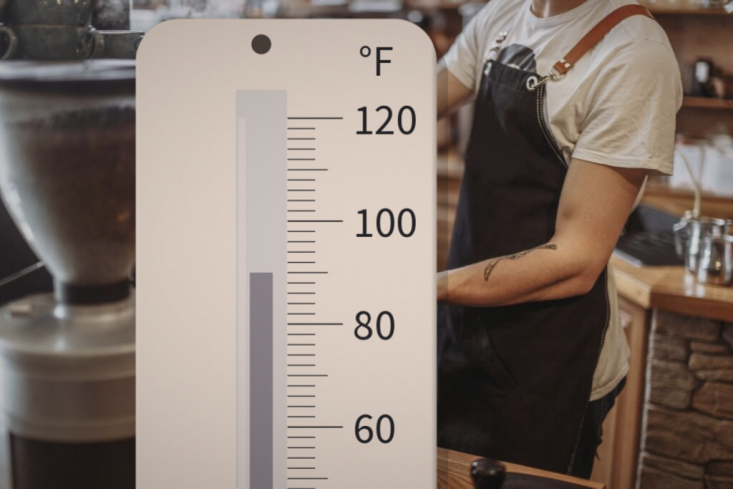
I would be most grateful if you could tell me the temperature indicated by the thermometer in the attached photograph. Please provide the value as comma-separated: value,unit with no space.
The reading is 90,°F
